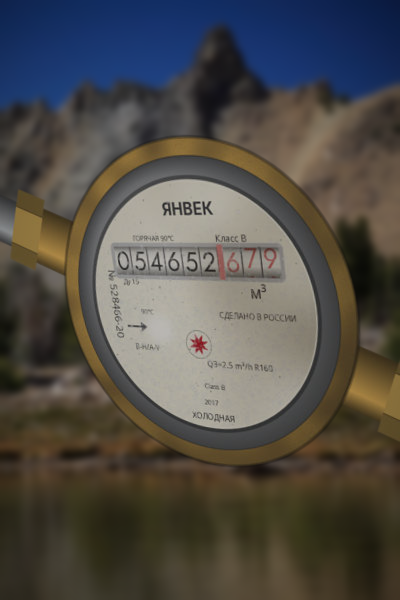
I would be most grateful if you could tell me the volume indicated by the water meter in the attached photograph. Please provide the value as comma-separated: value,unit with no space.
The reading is 54652.679,m³
